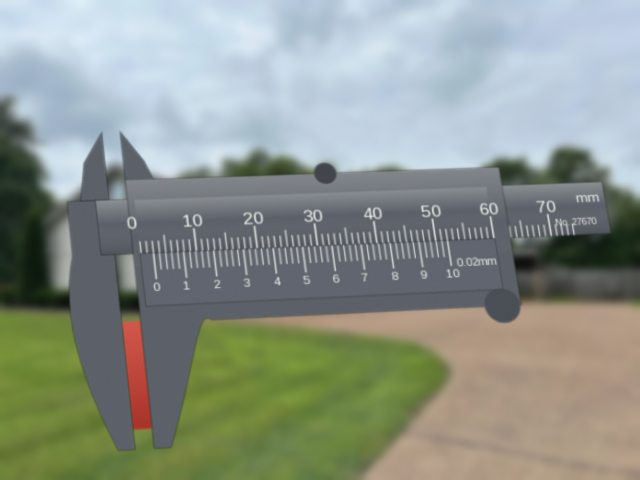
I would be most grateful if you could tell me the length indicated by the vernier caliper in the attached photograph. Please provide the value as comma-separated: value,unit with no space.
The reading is 3.0,mm
